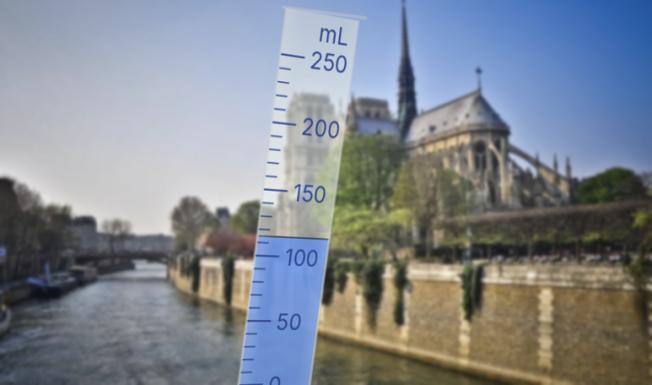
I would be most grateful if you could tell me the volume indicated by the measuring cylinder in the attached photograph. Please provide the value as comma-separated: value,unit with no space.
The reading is 115,mL
